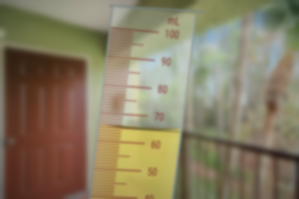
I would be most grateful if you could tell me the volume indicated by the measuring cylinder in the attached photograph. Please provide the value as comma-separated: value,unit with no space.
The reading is 65,mL
